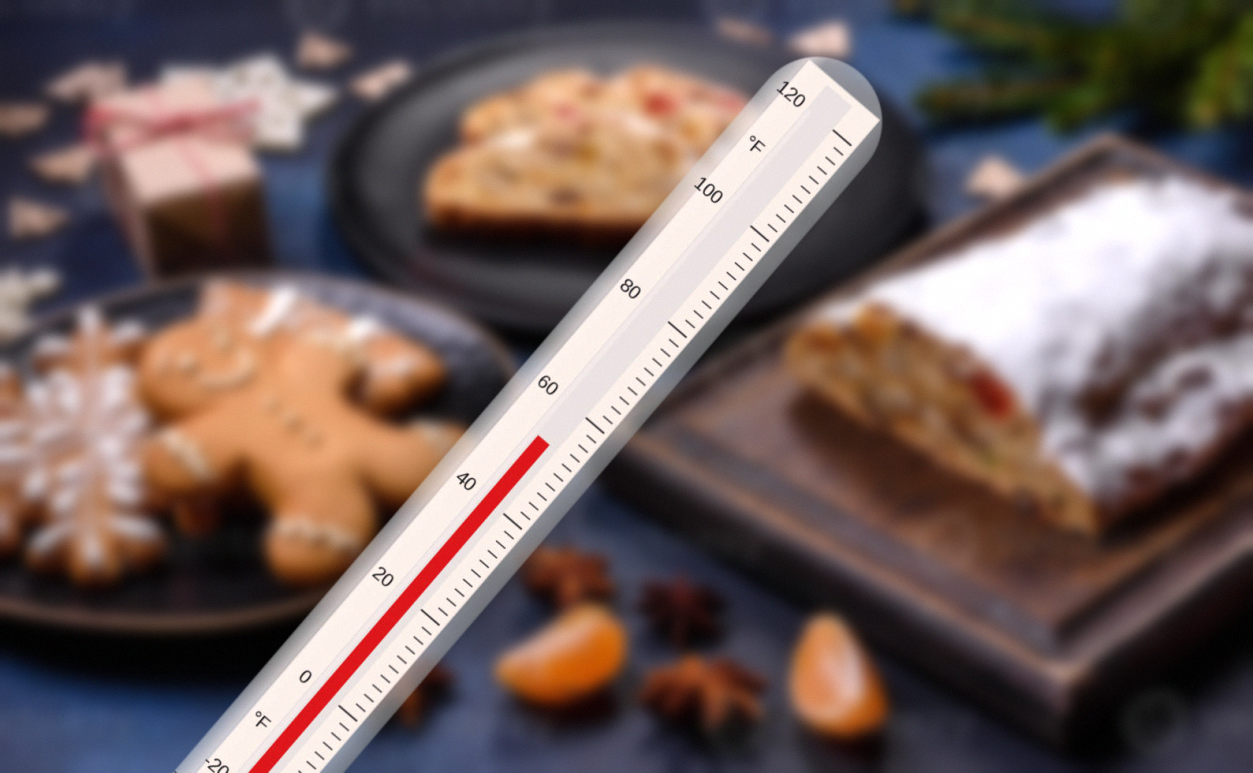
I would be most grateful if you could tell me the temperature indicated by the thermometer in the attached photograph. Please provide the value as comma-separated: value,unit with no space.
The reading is 53,°F
